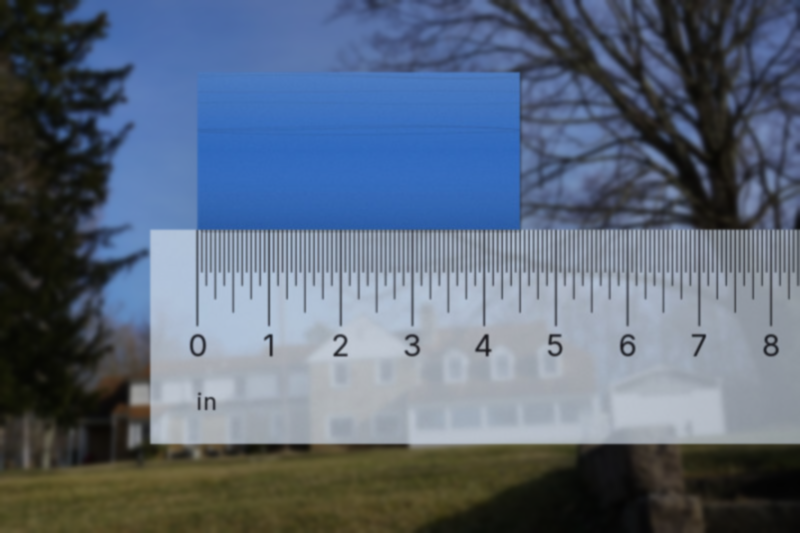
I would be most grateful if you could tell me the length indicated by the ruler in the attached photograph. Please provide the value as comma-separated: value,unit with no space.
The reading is 4.5,in
